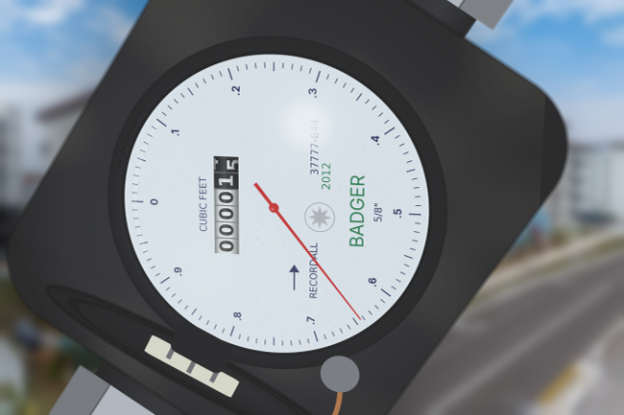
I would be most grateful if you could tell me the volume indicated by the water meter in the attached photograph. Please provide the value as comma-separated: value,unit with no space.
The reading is 14.64,ft³
